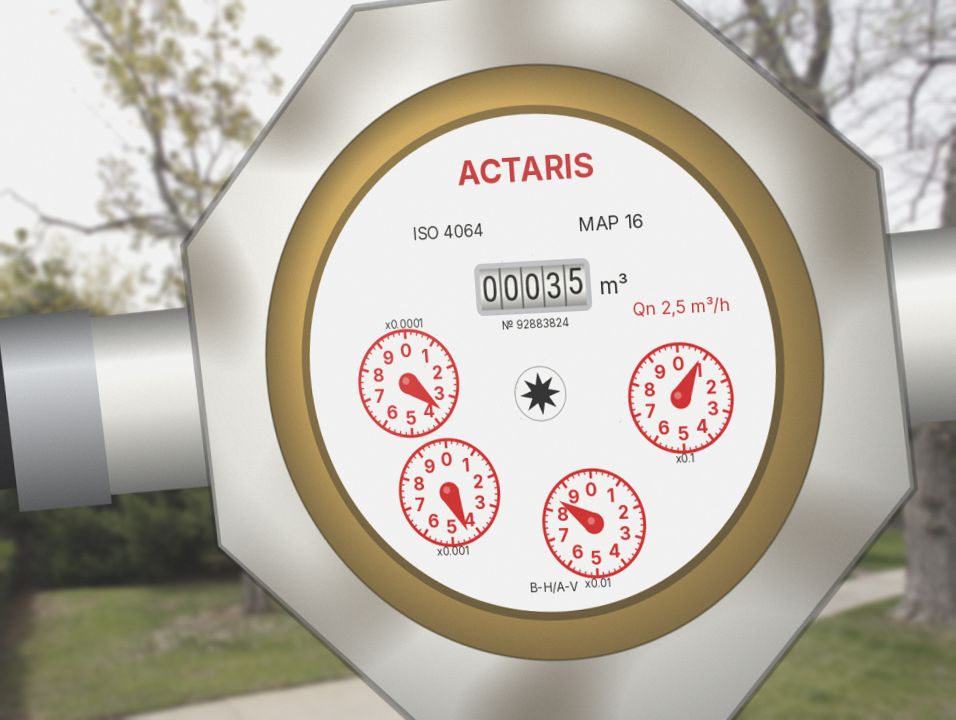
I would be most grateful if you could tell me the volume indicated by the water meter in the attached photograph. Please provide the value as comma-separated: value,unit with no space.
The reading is 35.0843,m³
